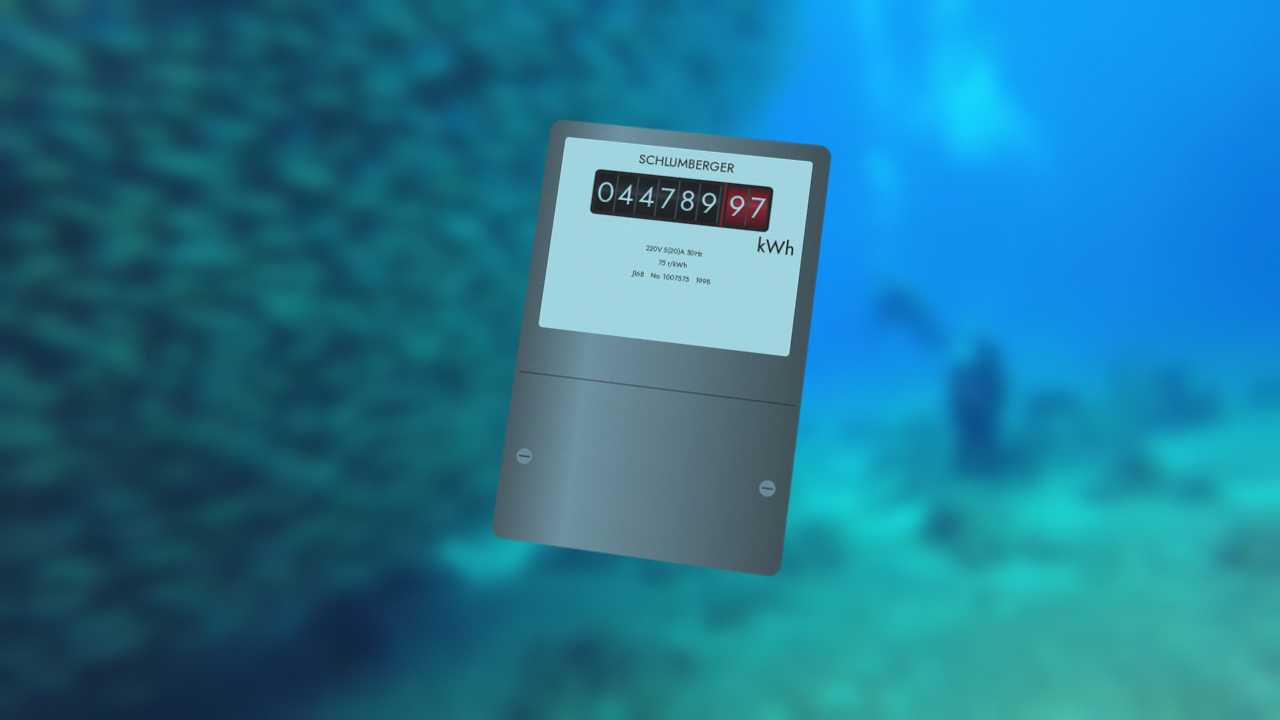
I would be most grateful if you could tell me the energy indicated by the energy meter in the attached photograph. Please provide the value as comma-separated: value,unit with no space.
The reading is 44789.97,kWh
